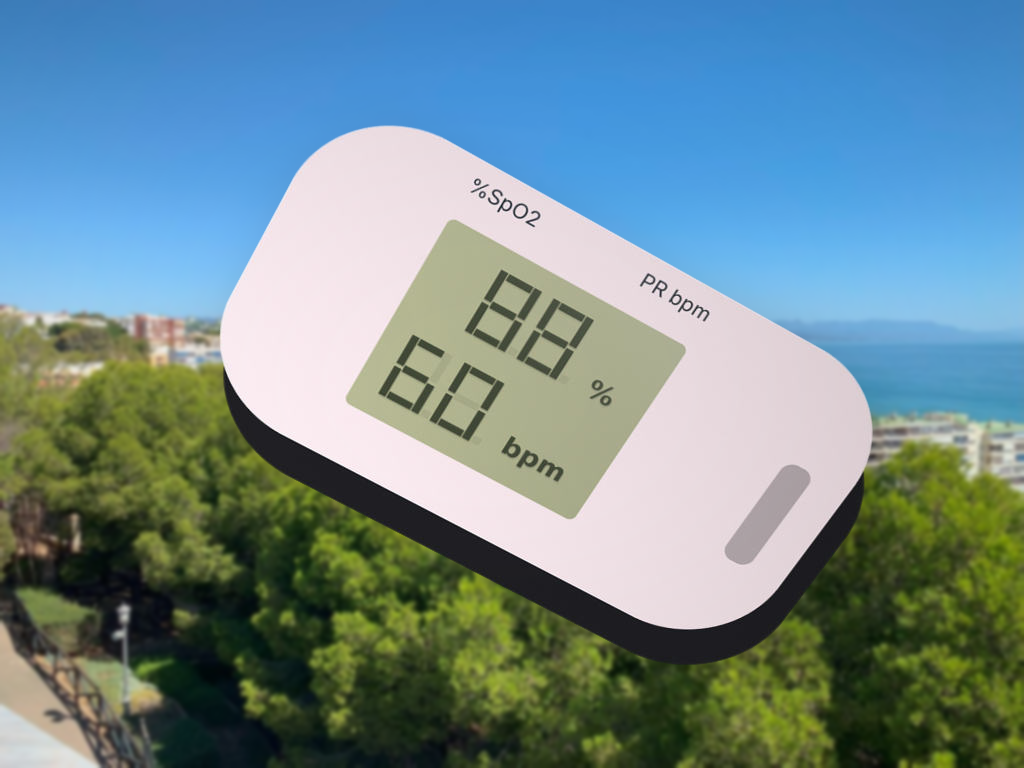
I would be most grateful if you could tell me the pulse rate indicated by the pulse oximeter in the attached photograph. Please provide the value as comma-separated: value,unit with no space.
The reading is 60,bpm
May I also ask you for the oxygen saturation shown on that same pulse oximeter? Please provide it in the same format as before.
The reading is 88,%
